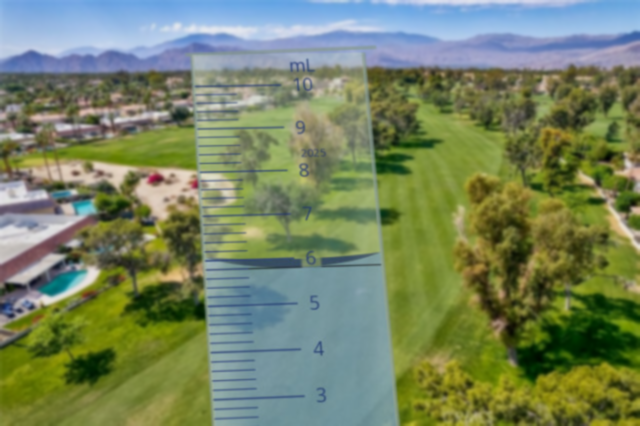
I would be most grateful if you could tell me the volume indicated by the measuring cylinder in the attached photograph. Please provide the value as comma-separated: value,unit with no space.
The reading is 5.8,mL
